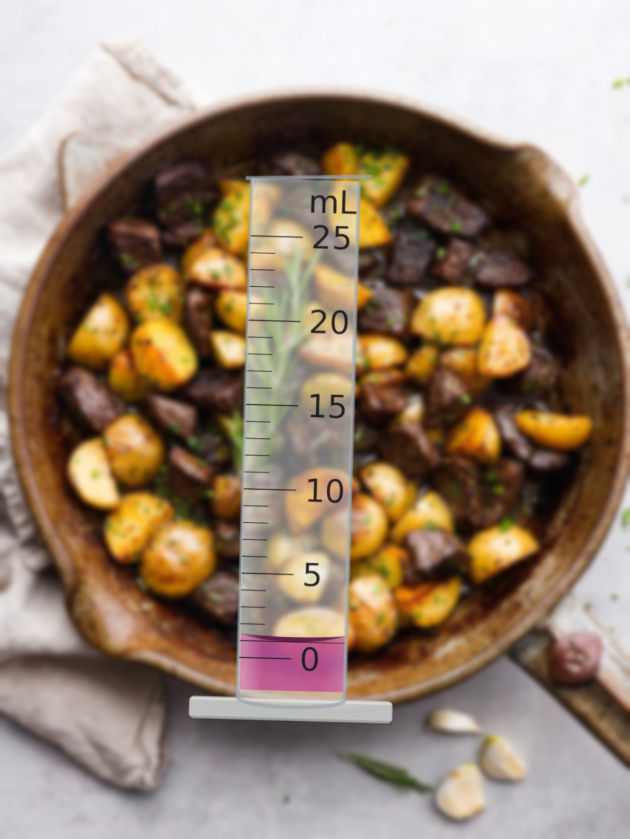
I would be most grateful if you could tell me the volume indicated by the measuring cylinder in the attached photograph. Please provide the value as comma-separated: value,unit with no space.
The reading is 1,mL
